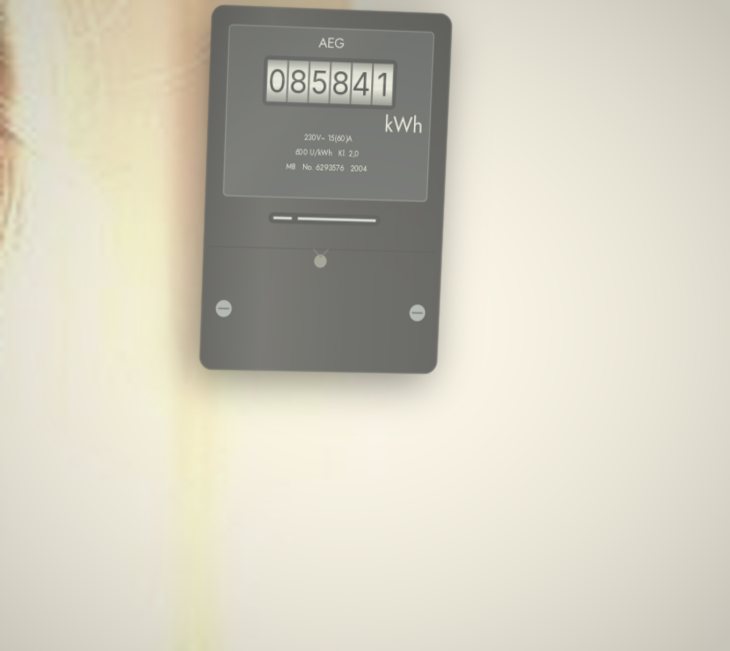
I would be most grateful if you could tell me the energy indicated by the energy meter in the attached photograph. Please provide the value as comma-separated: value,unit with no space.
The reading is 85841,kWh
